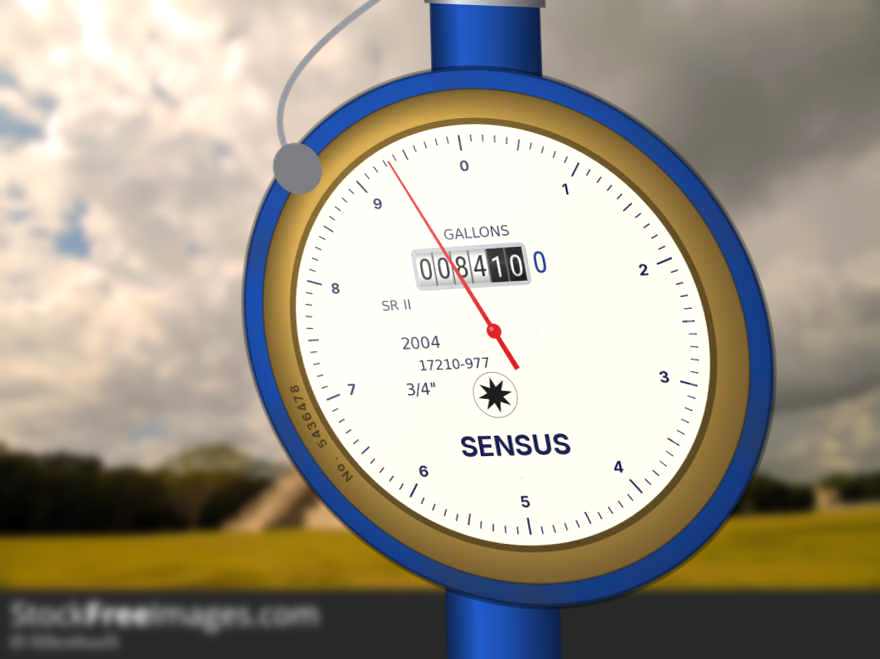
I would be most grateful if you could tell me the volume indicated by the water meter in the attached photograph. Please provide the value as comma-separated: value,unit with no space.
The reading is 84099.3,gal
